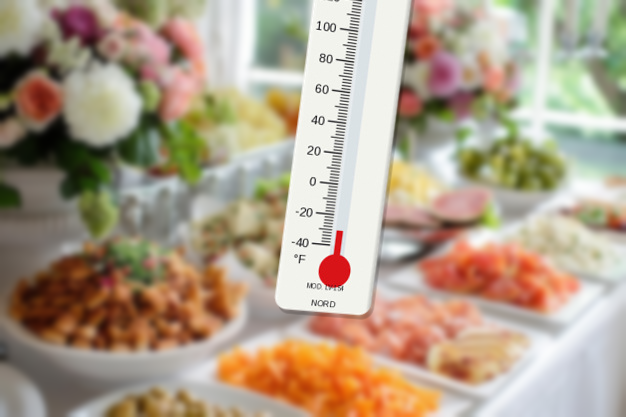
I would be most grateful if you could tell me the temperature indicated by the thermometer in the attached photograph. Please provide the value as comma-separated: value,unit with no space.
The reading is -30,°F
